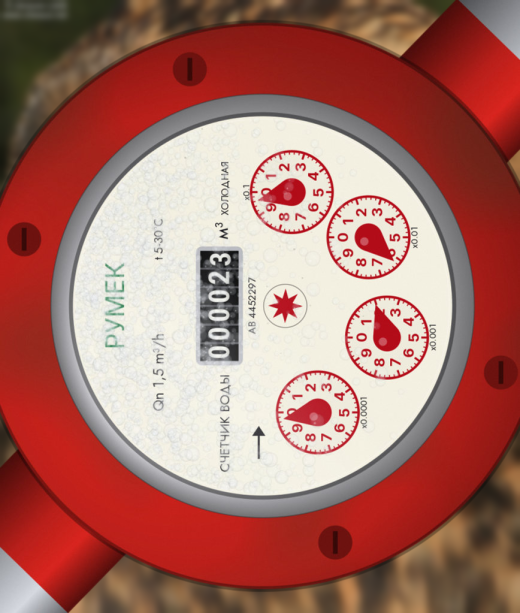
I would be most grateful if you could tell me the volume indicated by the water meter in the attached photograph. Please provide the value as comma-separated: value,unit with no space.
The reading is 22.9619,m³
